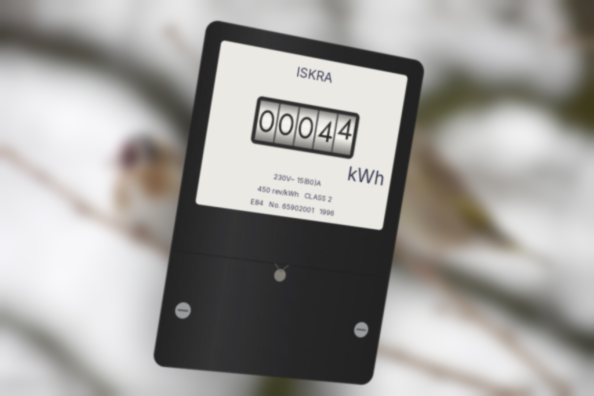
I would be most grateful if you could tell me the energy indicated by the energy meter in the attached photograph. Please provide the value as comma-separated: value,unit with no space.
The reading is 44,kWh
